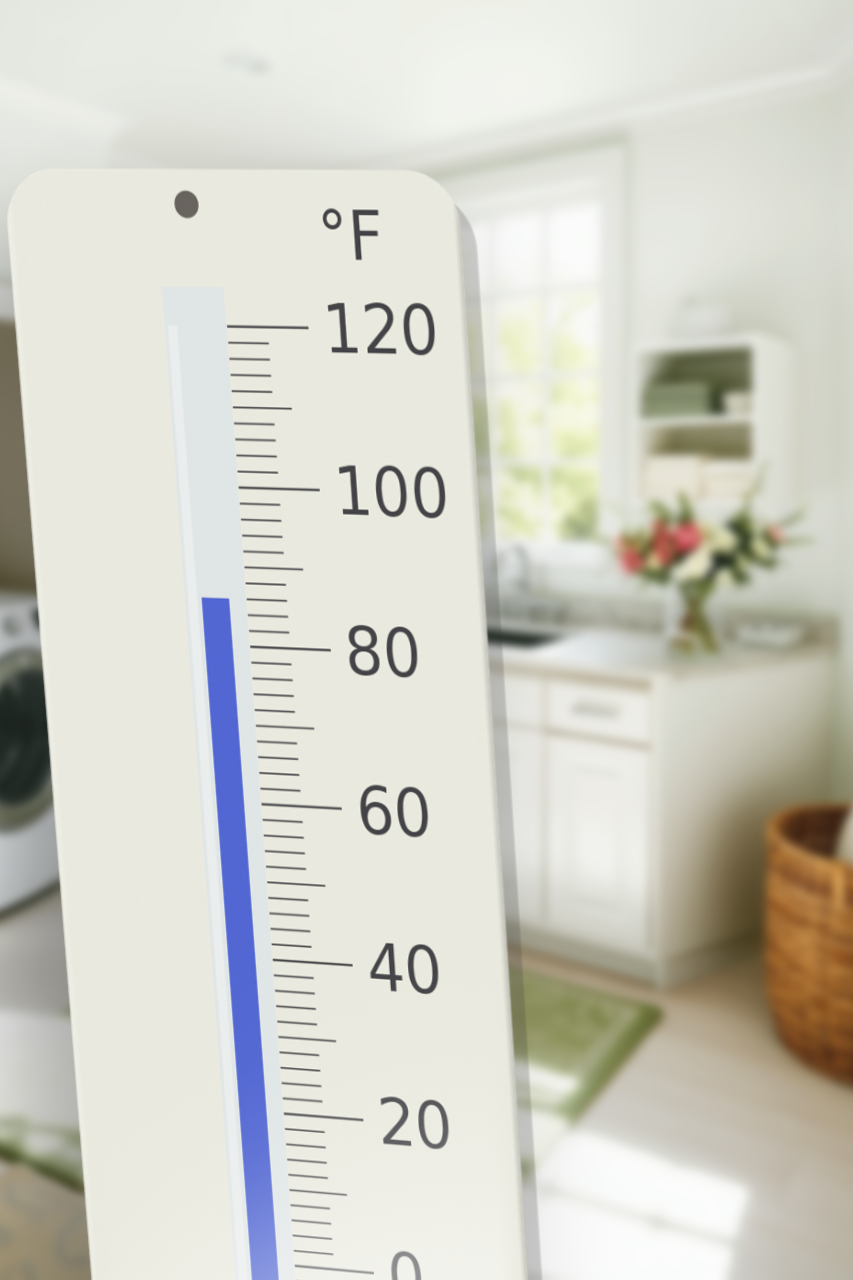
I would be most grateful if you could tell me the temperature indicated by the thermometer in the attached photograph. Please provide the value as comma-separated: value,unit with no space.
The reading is 86,°F
